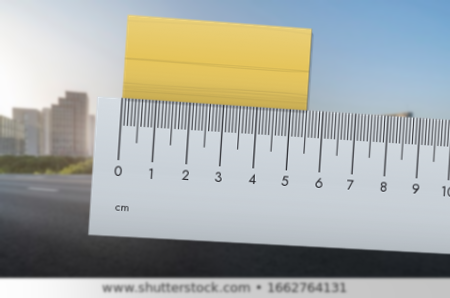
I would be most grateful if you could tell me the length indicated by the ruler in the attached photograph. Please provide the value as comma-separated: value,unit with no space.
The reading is 5.5,cm
